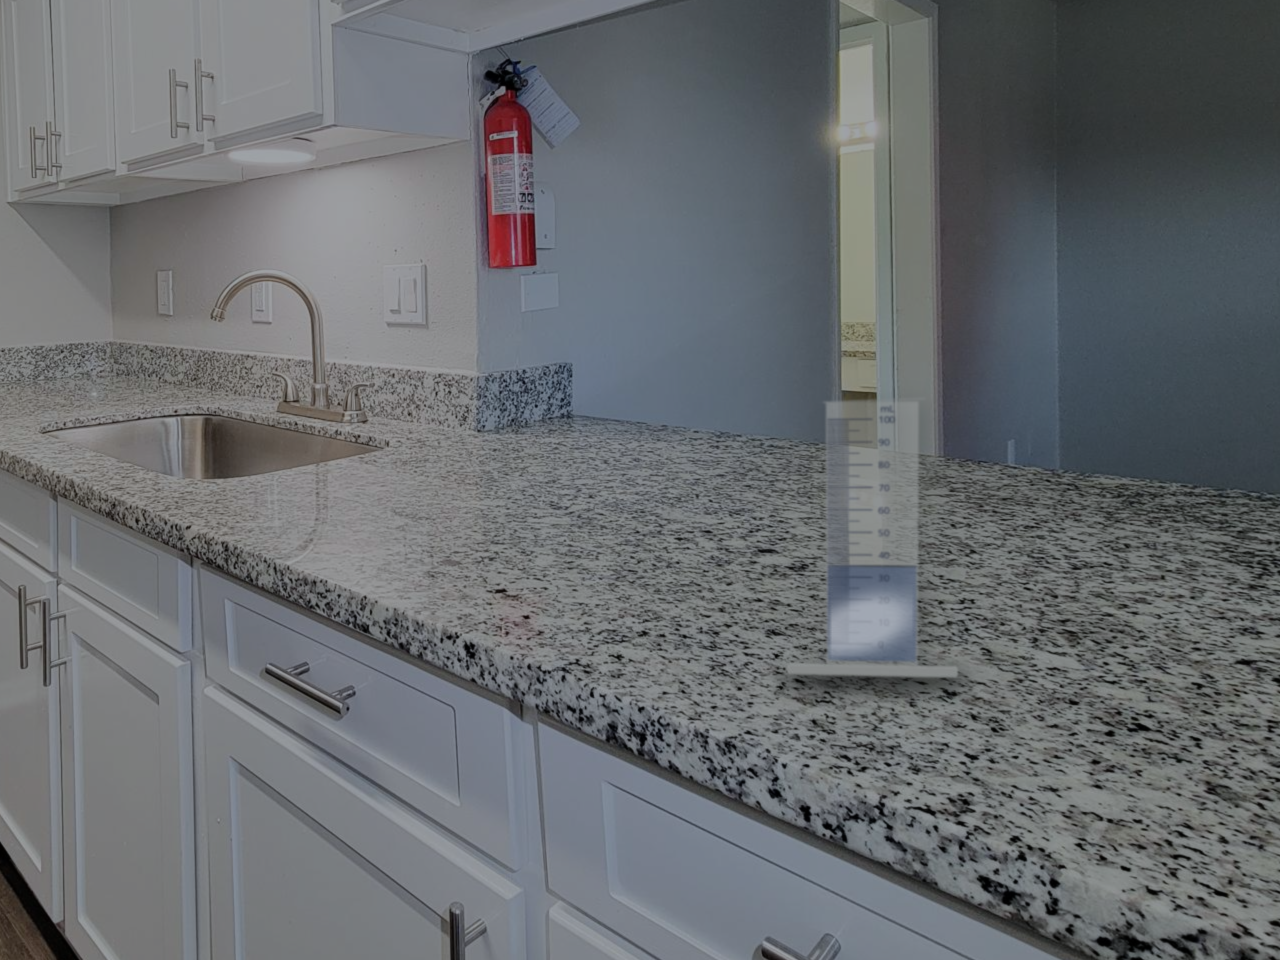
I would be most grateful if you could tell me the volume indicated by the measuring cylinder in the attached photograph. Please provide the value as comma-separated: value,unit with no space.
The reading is 35,mL
